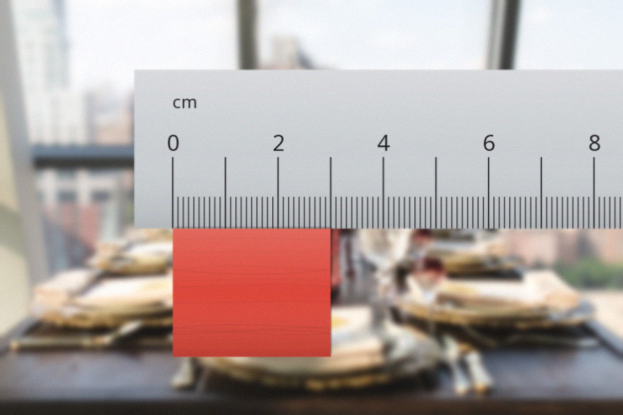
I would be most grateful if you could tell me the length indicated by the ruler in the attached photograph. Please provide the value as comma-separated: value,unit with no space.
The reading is 3,cm
